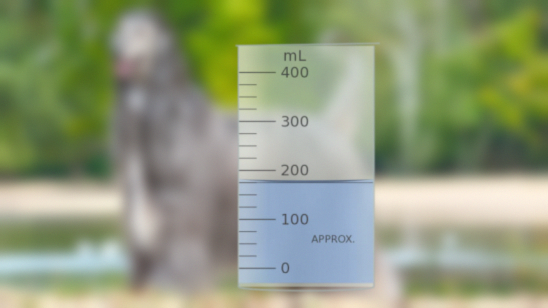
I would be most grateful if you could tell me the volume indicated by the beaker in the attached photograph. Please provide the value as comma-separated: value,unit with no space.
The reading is 175,mL
